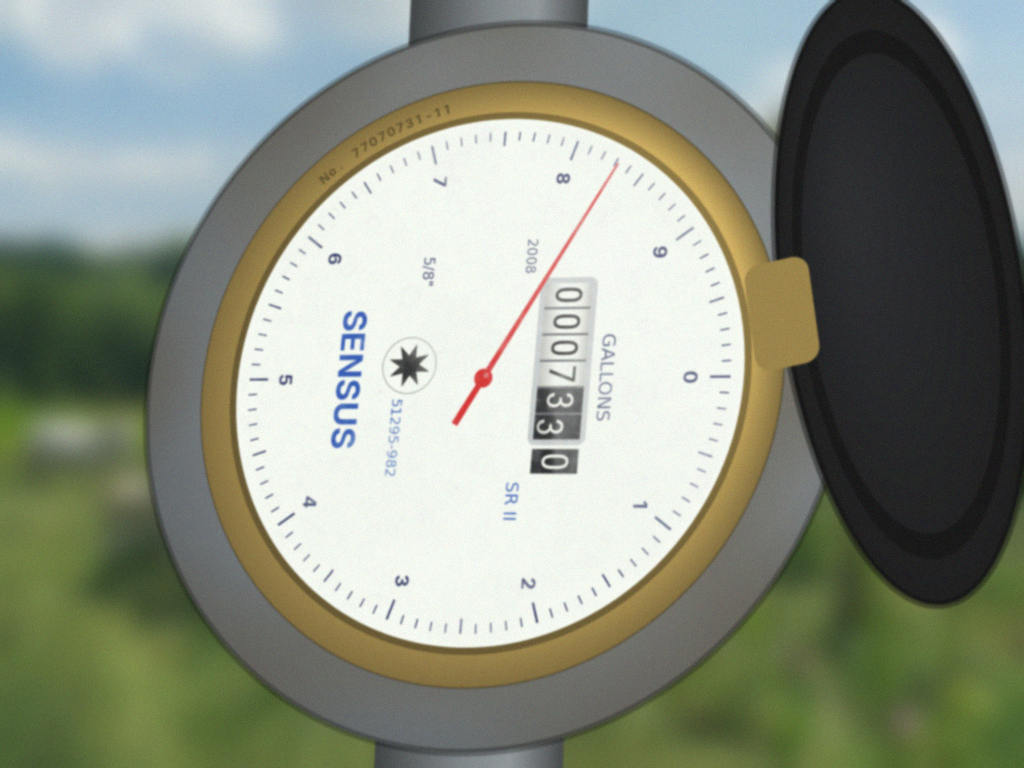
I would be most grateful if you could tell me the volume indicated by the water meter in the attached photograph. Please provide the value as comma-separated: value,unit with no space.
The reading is 7328.3,gal
